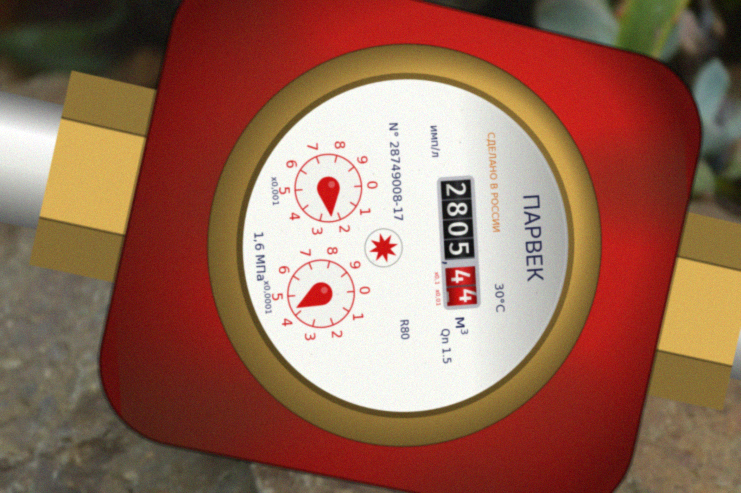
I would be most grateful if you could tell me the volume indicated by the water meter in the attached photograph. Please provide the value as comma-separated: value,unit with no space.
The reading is 2805.4424,m³
